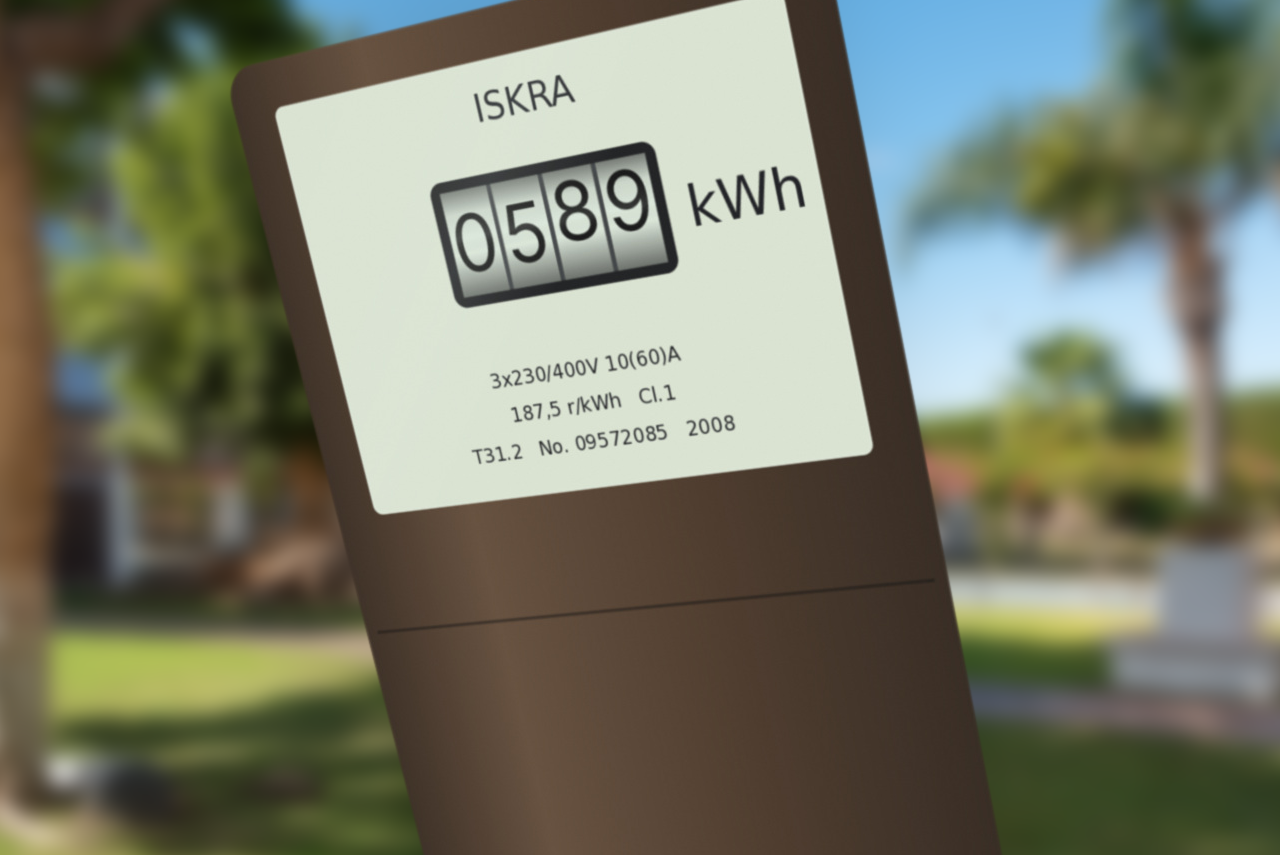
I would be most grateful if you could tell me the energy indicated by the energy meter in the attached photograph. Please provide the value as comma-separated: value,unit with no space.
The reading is 589,kWh
